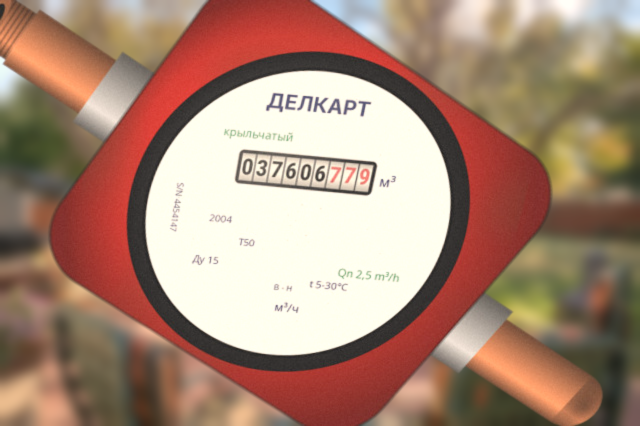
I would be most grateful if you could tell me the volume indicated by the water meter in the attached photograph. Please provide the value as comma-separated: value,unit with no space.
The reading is 37606.779,m³
